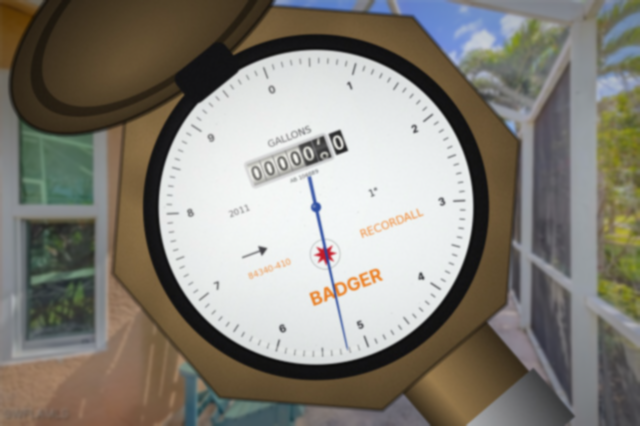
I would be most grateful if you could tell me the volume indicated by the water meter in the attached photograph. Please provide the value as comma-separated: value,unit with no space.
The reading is 75.2,gal
